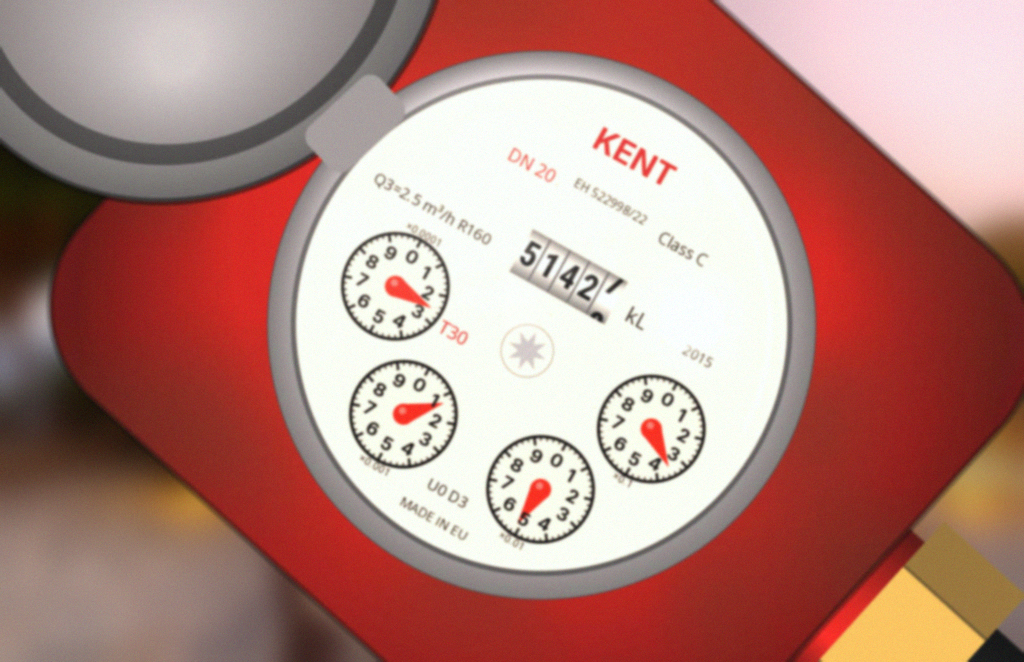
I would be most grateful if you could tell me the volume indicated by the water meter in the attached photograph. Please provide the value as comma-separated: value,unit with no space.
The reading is 51427.3512,kL
